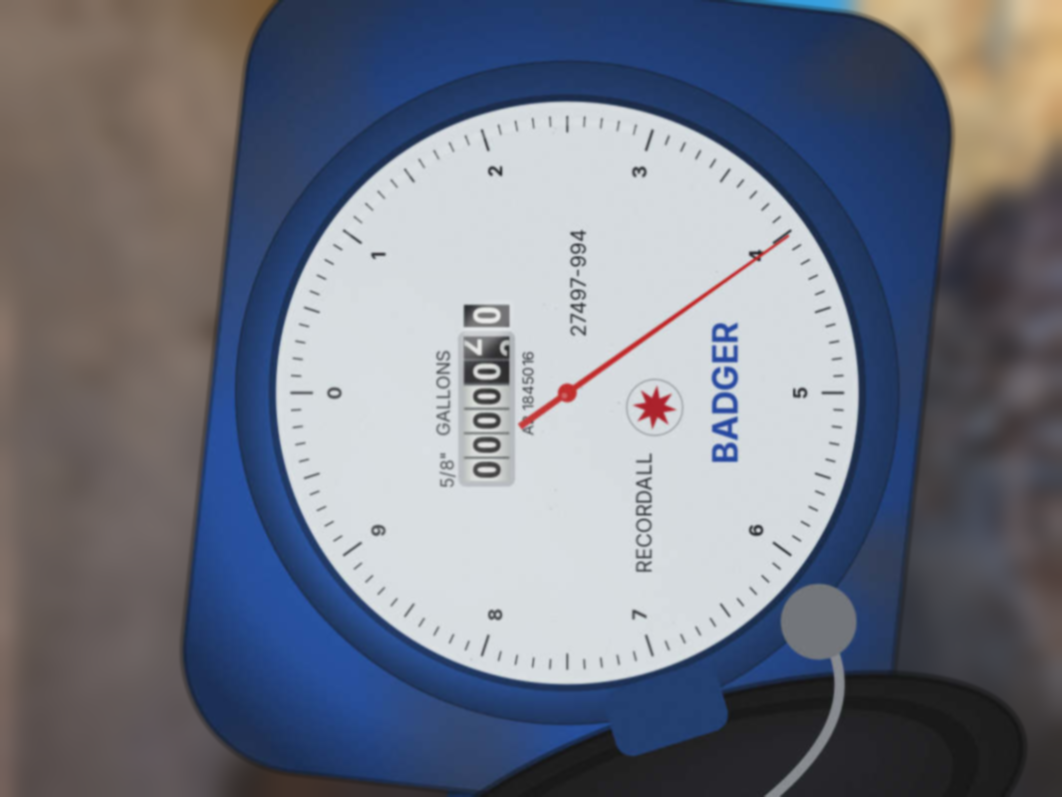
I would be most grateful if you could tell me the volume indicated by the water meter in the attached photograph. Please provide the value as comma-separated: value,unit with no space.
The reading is 24.0,gal
